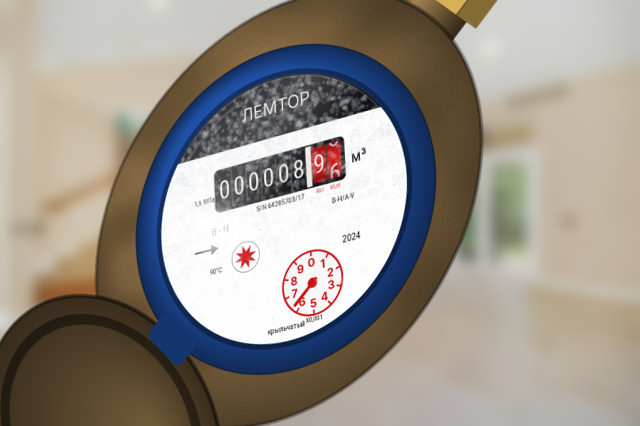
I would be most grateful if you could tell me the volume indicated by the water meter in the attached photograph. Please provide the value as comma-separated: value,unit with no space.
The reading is 8.956,m³
